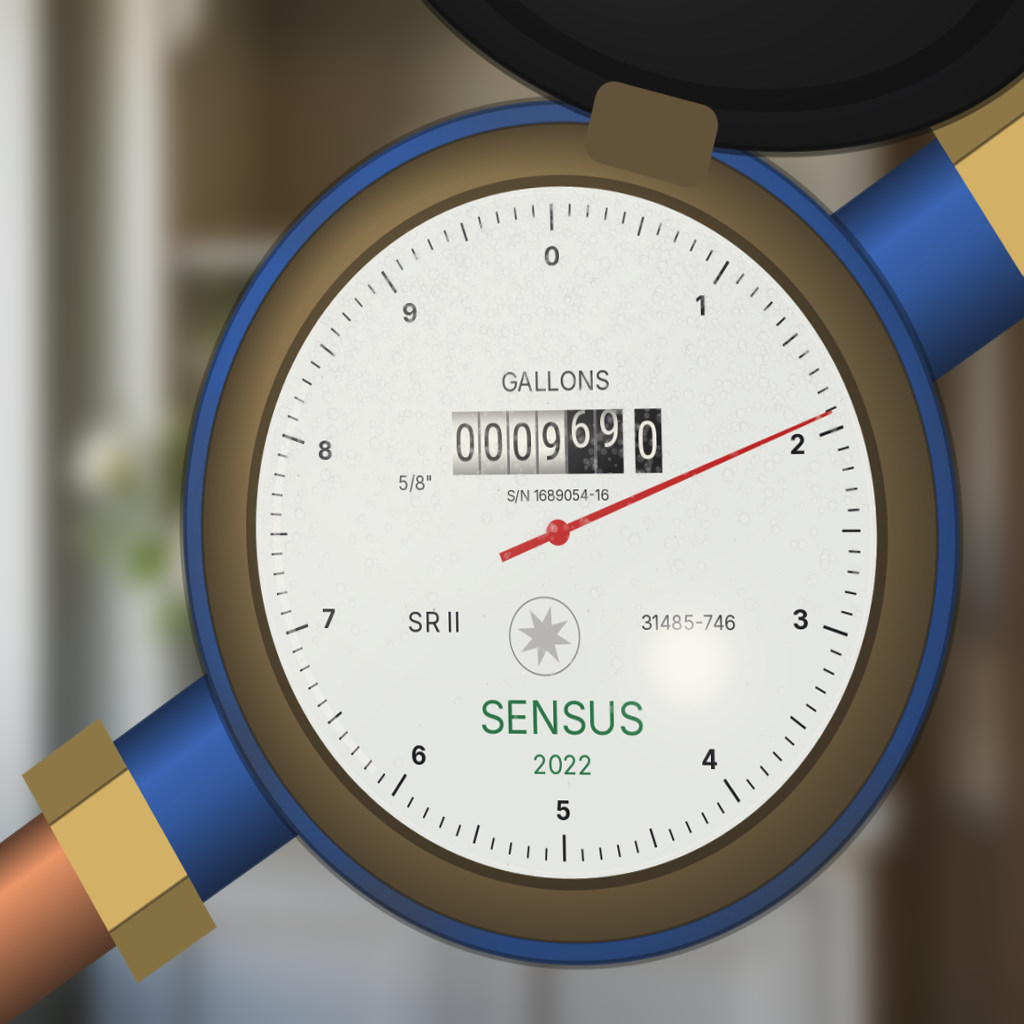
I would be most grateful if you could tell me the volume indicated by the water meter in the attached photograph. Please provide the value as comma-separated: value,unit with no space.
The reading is 9691.9,gal
